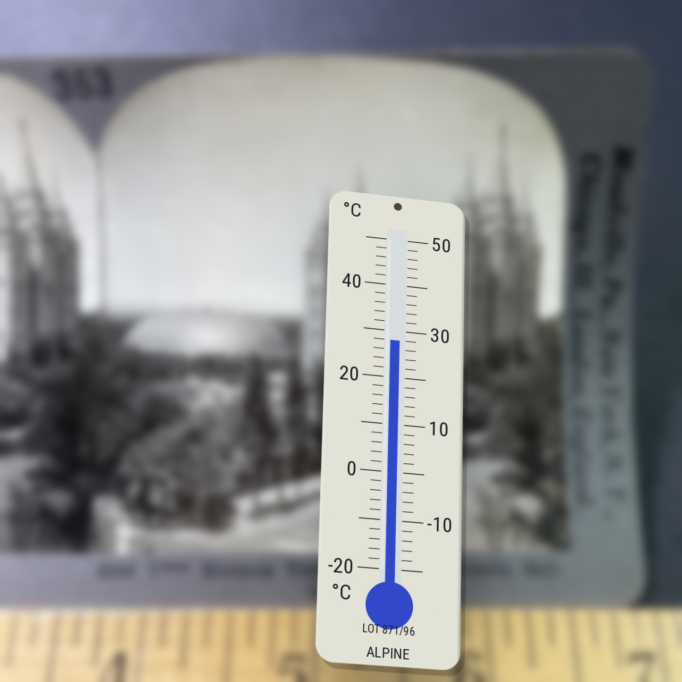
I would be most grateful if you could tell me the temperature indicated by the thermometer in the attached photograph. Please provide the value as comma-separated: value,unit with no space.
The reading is 28,°C
